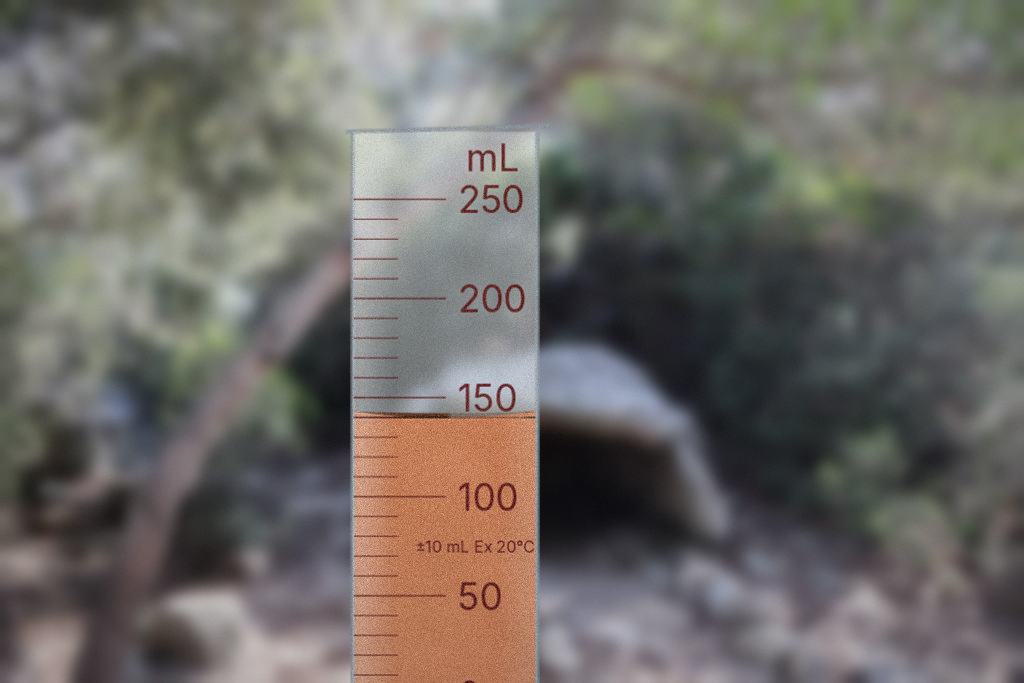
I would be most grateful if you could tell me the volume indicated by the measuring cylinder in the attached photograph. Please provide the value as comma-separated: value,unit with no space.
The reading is 140,mL
